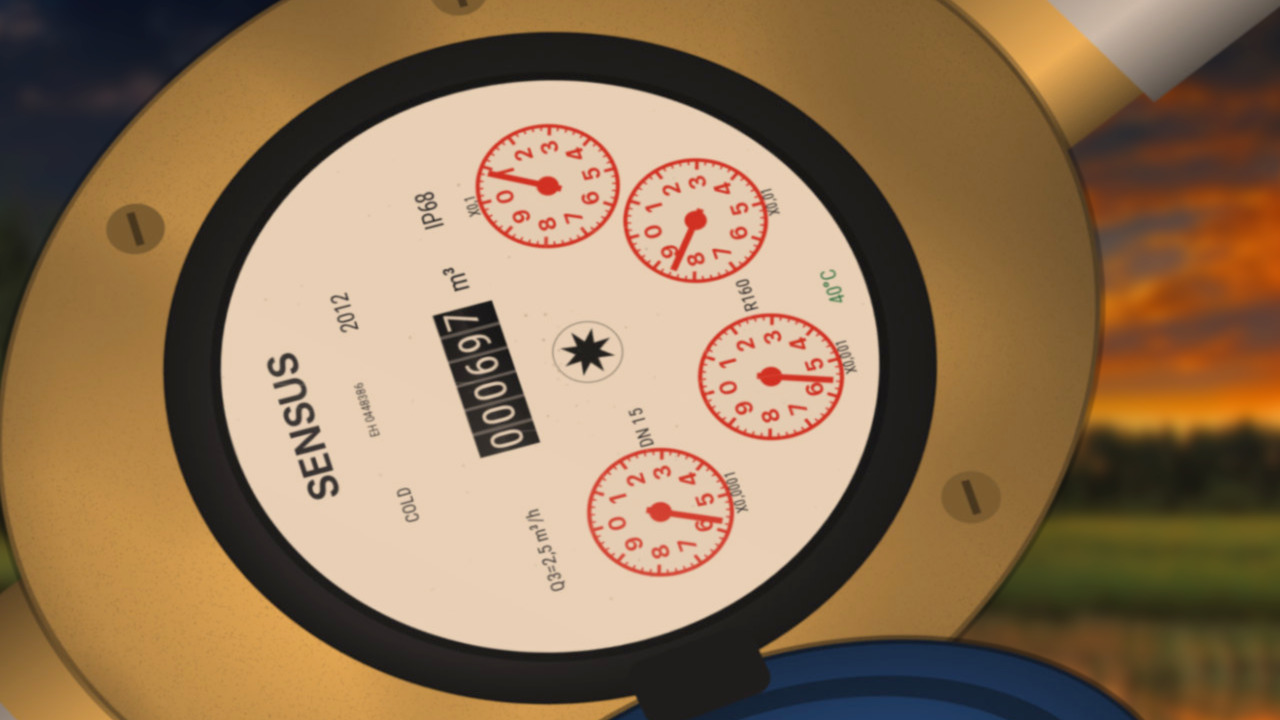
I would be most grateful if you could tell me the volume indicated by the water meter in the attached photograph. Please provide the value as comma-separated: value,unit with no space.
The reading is 697.0855,m³
